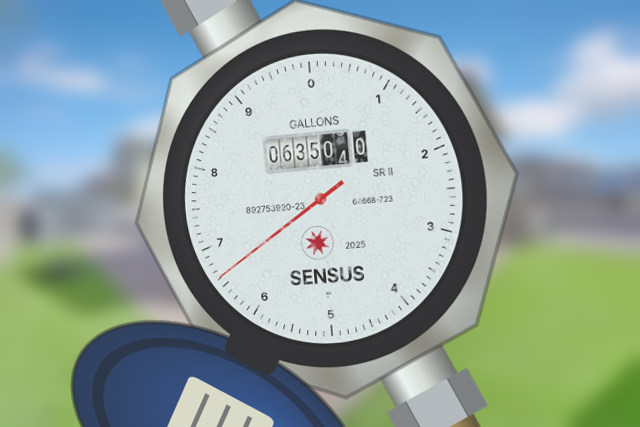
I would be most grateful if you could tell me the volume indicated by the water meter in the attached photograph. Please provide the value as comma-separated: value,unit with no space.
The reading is 635036.6,gal
